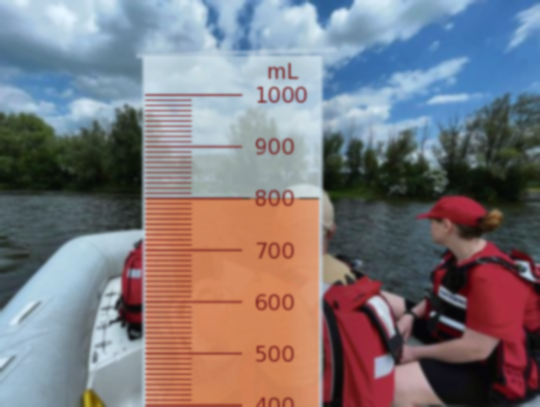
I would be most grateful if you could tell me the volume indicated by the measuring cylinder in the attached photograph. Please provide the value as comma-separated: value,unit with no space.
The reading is 800,mL
